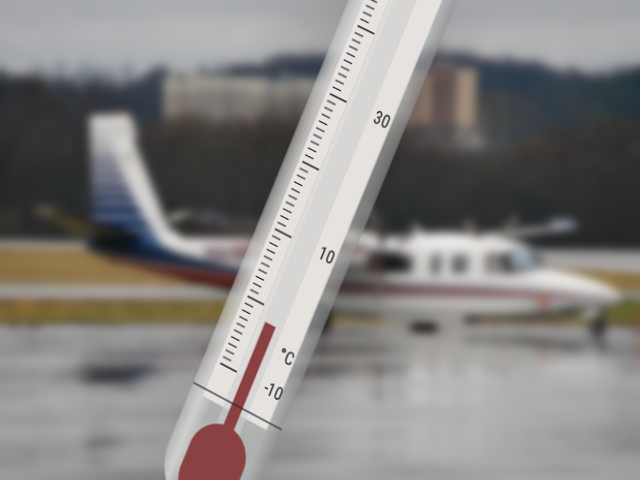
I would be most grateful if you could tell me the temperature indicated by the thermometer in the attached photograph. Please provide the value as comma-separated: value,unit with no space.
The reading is -2,°C
